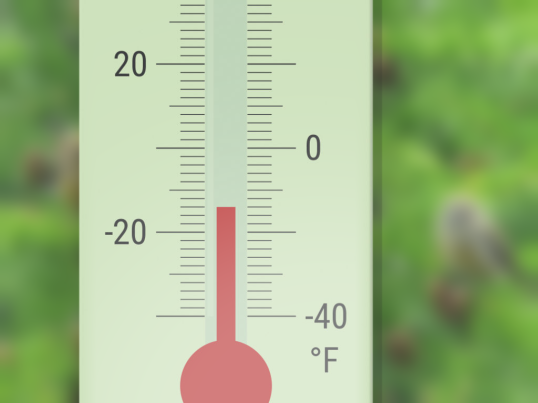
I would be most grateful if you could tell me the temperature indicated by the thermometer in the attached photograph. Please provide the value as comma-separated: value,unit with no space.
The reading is -14,°F
